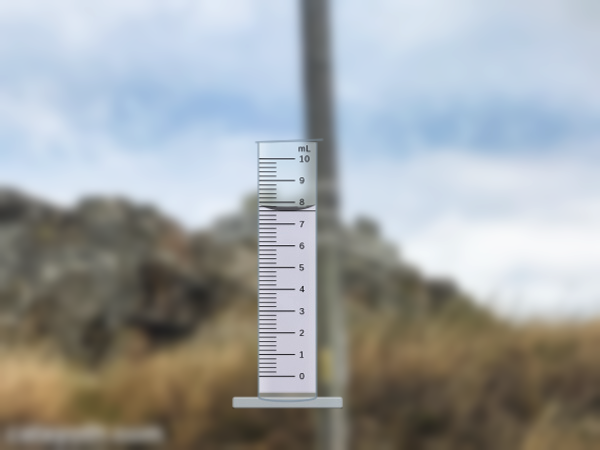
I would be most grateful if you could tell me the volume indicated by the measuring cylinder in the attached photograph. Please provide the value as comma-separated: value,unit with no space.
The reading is 7.6,mL
